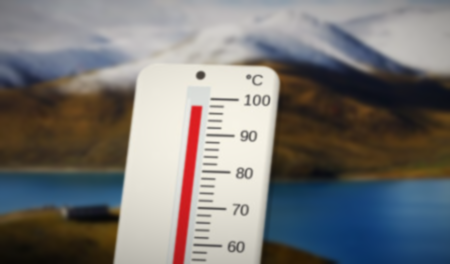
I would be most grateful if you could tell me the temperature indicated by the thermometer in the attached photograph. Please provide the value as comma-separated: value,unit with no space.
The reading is 98,°C
